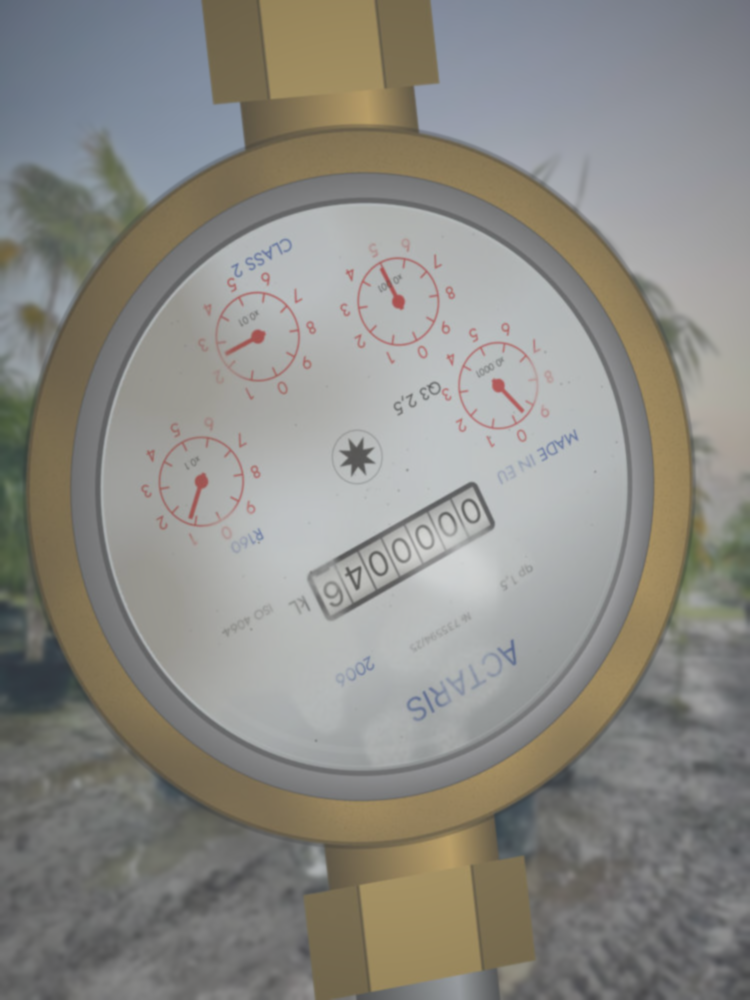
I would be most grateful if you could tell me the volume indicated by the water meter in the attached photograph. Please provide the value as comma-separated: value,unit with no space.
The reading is 46.1249,kL
